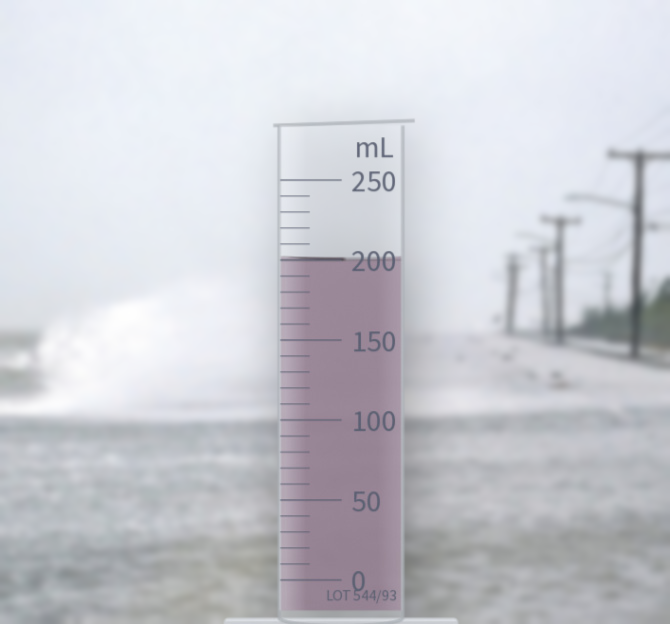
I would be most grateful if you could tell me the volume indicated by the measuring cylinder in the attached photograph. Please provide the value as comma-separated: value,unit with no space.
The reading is 200,mL
